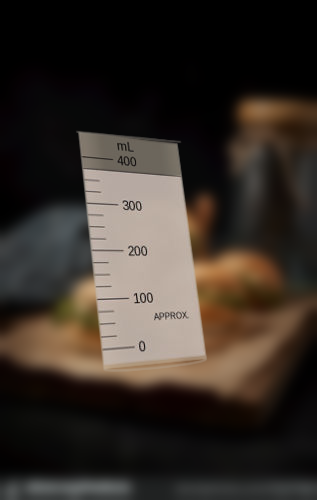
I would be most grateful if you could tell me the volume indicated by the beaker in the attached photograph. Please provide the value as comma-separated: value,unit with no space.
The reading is 375,mL
